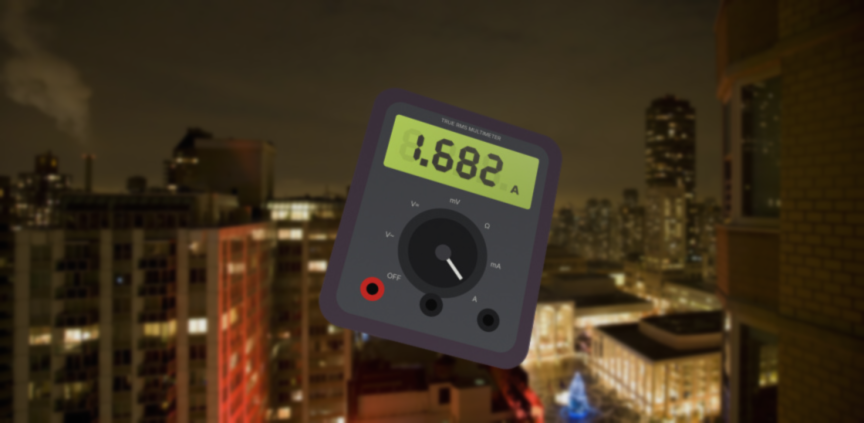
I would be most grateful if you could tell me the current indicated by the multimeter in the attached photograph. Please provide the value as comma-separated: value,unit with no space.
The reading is 1.682,A
